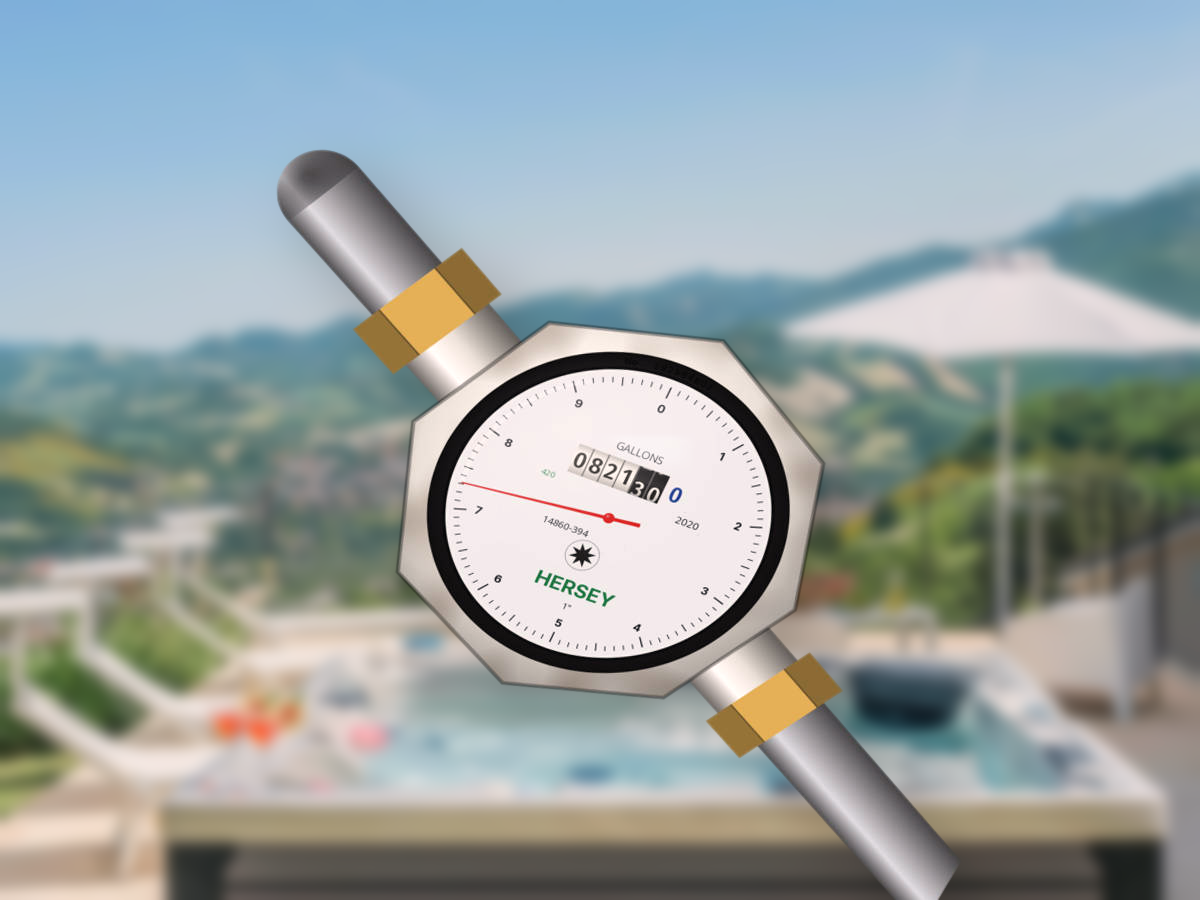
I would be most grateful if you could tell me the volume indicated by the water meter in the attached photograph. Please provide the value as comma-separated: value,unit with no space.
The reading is 821297.3,gal
